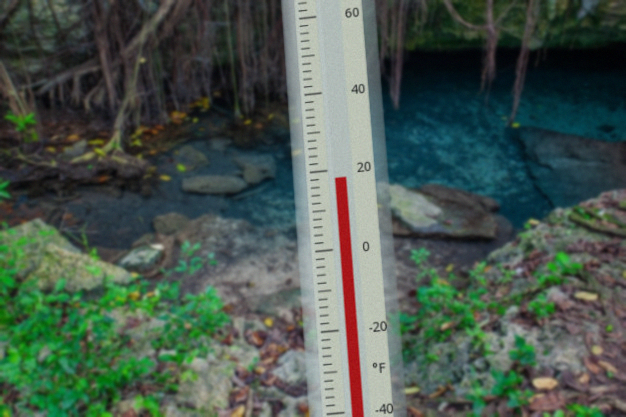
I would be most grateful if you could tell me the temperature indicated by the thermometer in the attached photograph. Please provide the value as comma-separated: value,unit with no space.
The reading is 18,°F
